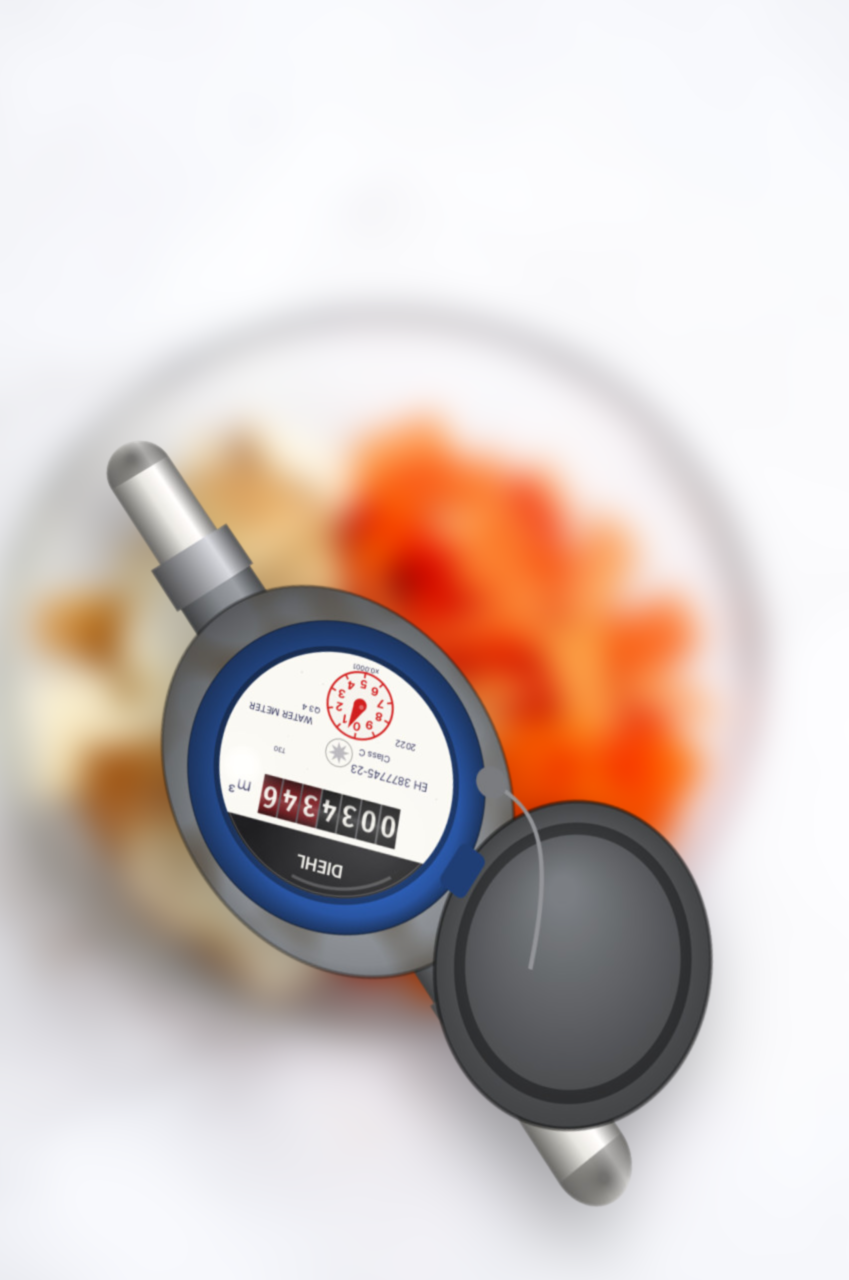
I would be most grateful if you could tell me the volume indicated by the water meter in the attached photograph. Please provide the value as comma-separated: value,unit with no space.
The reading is 34.3460,m³
